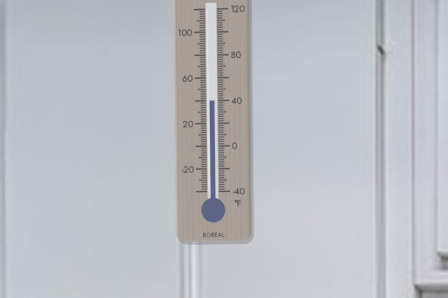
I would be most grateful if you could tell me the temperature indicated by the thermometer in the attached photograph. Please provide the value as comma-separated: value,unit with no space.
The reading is 40,°F
